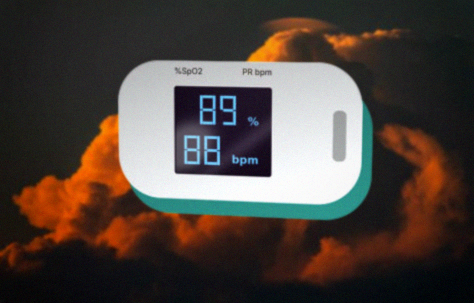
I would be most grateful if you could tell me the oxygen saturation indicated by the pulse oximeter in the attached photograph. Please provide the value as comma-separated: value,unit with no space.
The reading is 89,%
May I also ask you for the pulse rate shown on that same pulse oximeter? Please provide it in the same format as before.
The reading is 88,bpm
